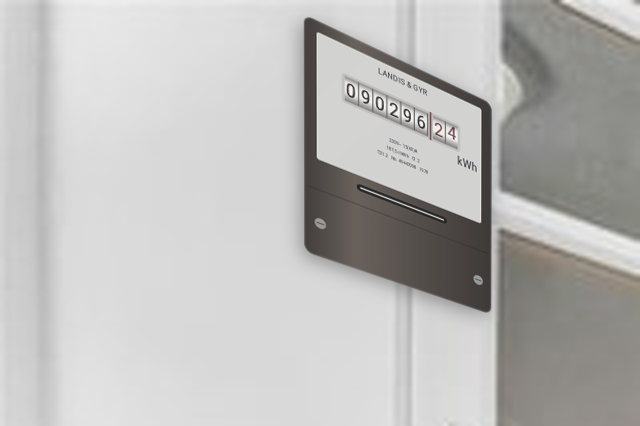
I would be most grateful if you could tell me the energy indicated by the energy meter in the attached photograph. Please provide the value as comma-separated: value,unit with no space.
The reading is 90296.24,kWh
